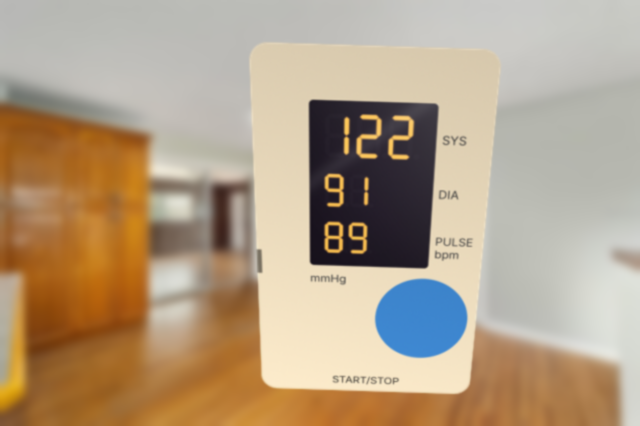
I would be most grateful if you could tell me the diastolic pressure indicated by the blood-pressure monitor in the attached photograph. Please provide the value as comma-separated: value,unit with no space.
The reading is 91,mmHg
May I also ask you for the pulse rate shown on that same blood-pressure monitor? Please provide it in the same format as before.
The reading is 89,bpm
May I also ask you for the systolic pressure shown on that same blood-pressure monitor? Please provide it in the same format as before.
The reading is 122,mmHg
